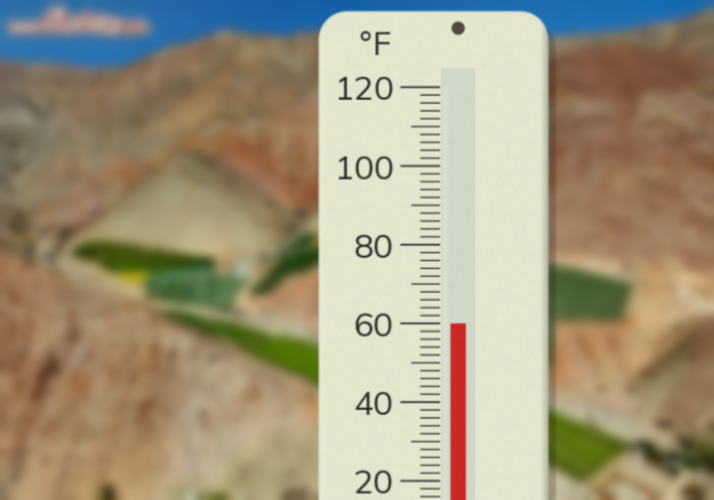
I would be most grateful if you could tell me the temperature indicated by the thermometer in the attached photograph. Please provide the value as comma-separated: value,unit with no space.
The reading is 60,°F
